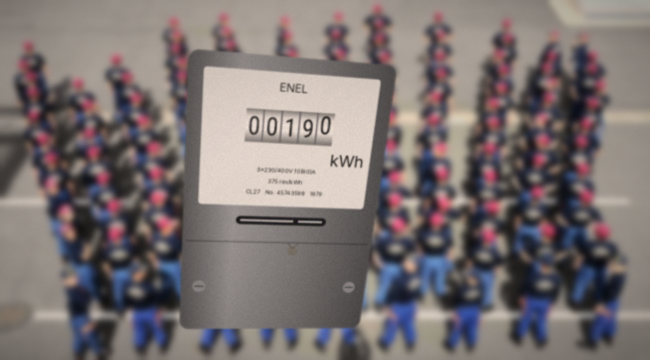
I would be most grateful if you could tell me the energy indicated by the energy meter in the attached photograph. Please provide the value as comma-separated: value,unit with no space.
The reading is 190,kWh
